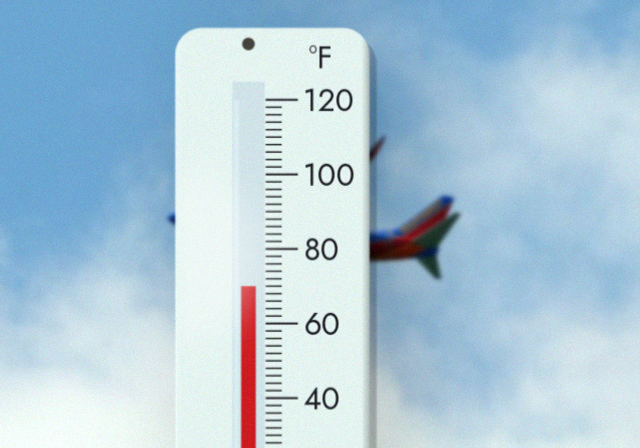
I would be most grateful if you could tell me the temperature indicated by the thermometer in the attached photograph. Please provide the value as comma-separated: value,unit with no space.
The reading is 70,°F
